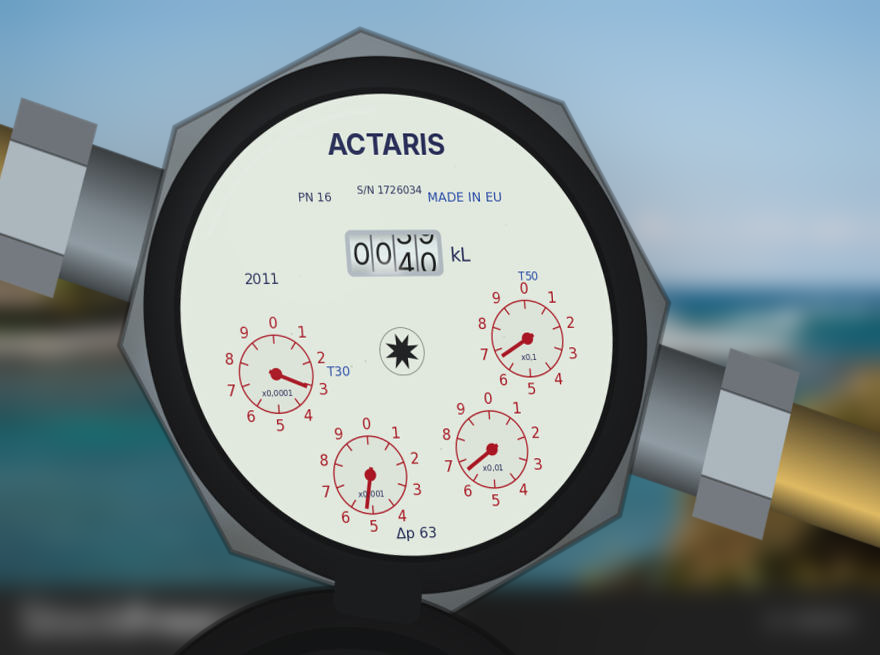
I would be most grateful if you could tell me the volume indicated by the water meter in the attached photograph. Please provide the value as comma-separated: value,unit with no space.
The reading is 39.6653,kL
